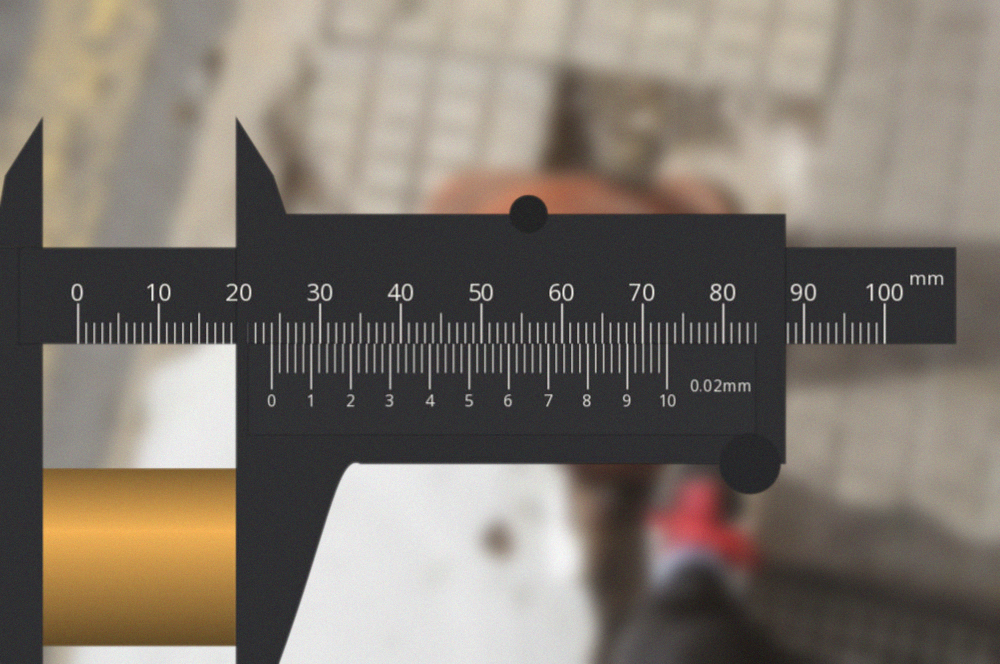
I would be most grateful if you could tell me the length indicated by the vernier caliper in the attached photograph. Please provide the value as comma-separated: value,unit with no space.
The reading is 24.0,mm
